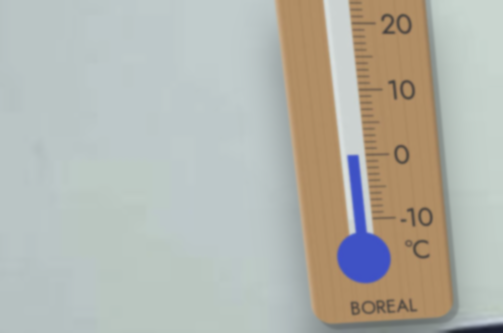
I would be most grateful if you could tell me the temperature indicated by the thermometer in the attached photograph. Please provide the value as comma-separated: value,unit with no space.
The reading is 0,°C
